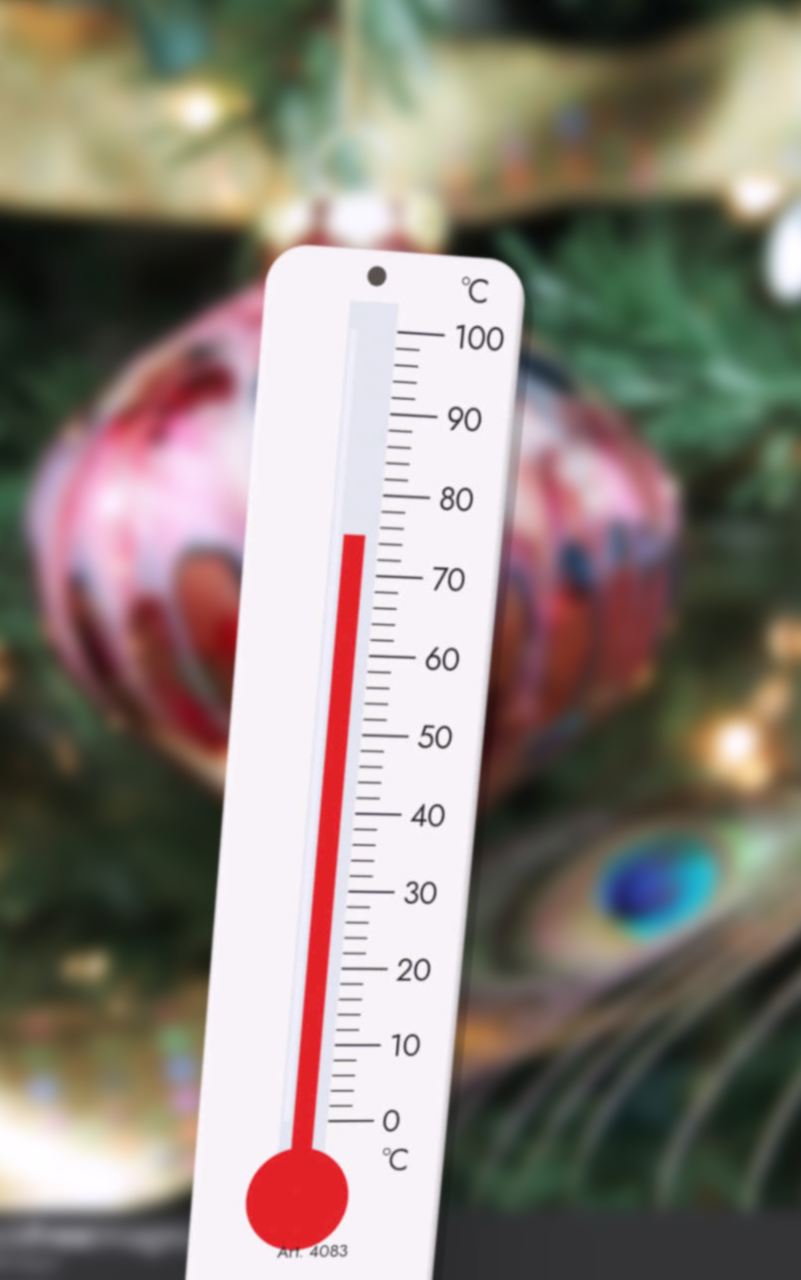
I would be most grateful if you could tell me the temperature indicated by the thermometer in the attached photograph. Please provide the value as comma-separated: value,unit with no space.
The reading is 75,°C
